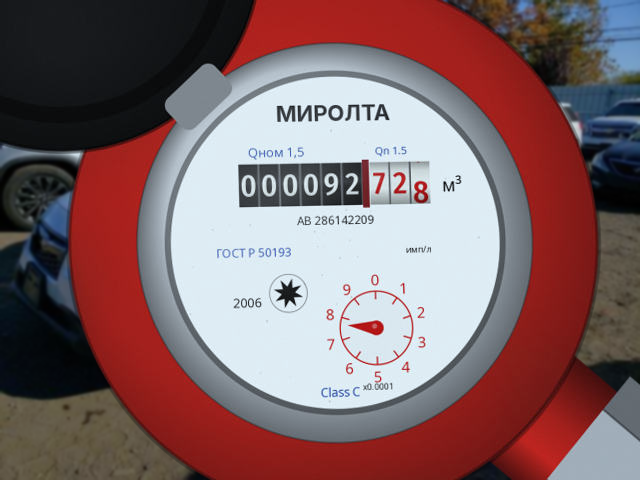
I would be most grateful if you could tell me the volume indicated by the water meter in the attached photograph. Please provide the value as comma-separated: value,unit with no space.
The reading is 92.7277,m³
